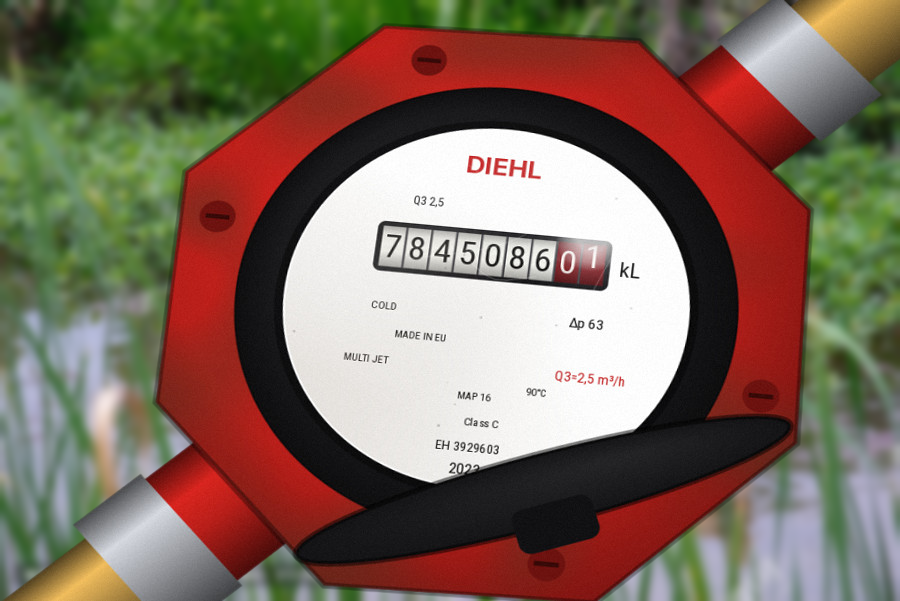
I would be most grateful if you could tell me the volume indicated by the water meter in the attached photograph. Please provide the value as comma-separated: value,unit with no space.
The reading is 7845086.01,kL
